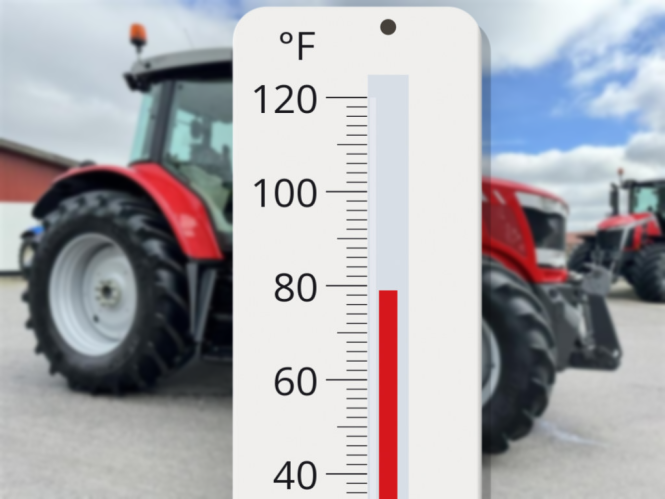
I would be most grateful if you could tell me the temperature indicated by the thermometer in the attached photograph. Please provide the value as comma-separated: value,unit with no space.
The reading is 79,°F
